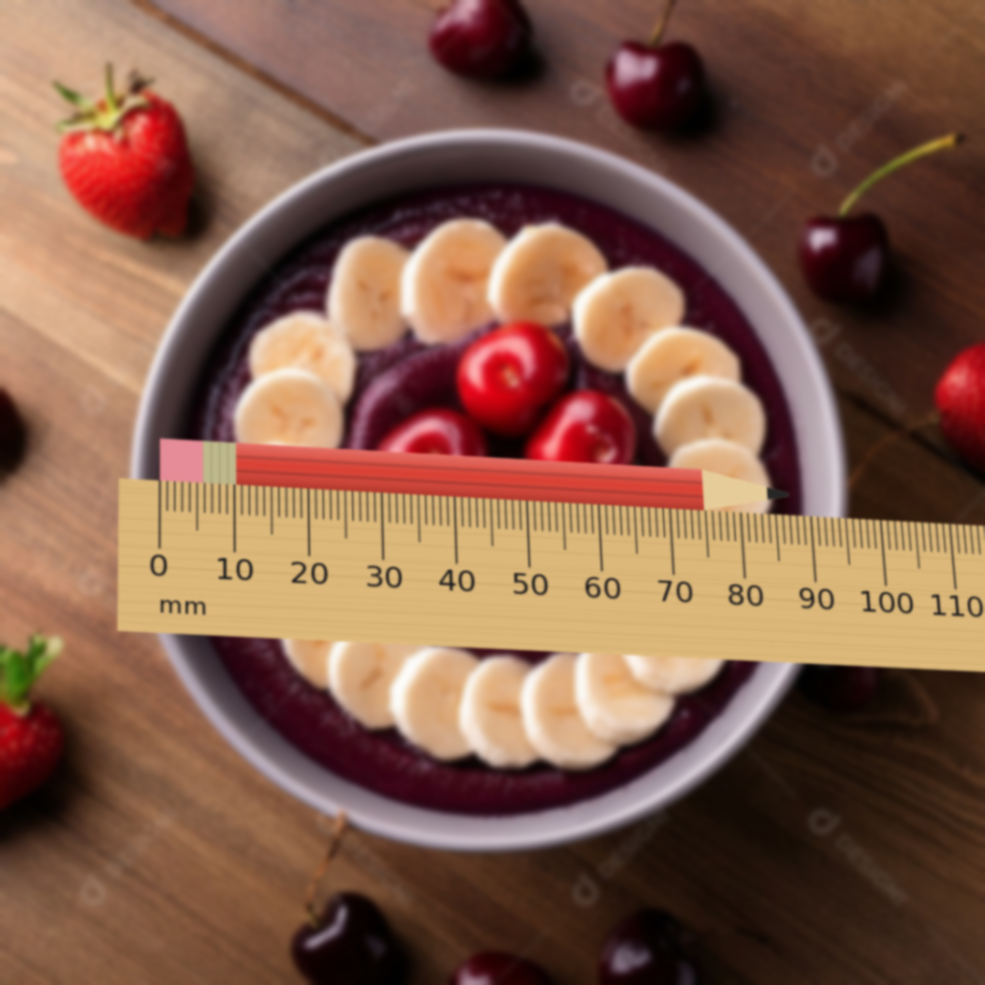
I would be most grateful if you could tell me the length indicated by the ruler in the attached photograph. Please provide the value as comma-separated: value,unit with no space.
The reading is 87,mm
